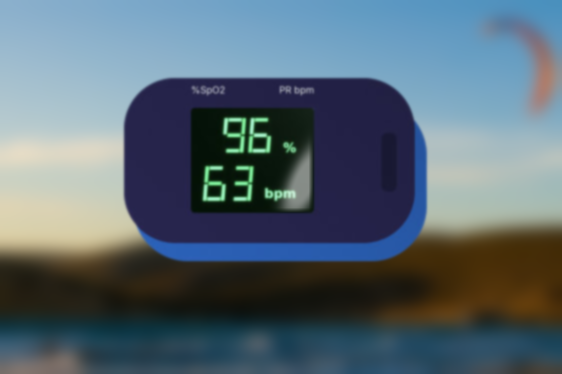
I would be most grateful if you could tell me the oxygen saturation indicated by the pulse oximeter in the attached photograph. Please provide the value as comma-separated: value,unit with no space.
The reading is 96,%
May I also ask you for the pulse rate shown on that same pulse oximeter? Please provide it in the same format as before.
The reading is 63,bpm
